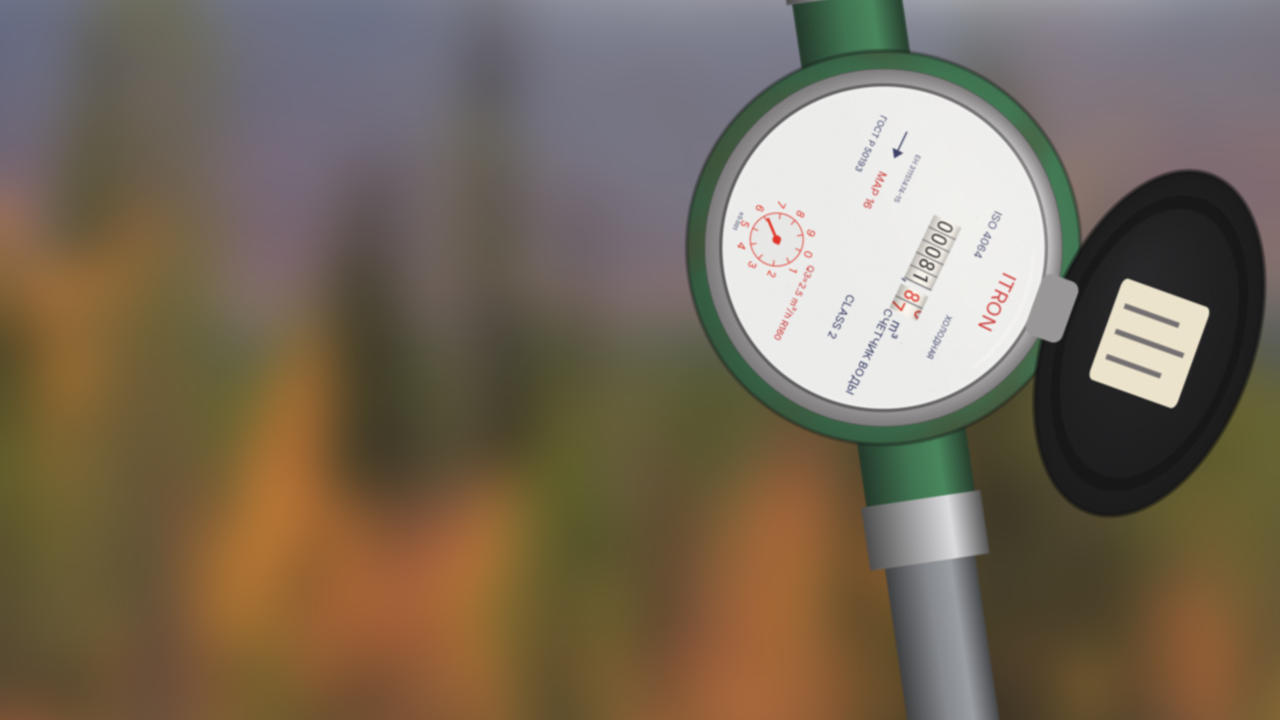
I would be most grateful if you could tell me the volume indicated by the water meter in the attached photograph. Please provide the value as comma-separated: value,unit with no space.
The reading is 81.866,m³
